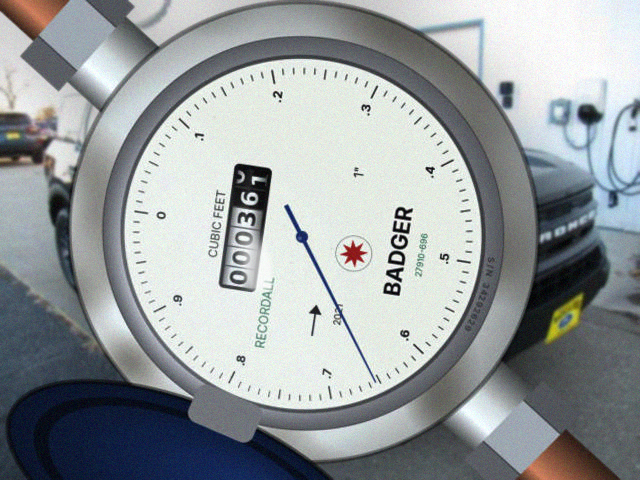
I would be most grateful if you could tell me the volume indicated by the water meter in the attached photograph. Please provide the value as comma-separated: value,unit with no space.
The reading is 360.65,ft³
